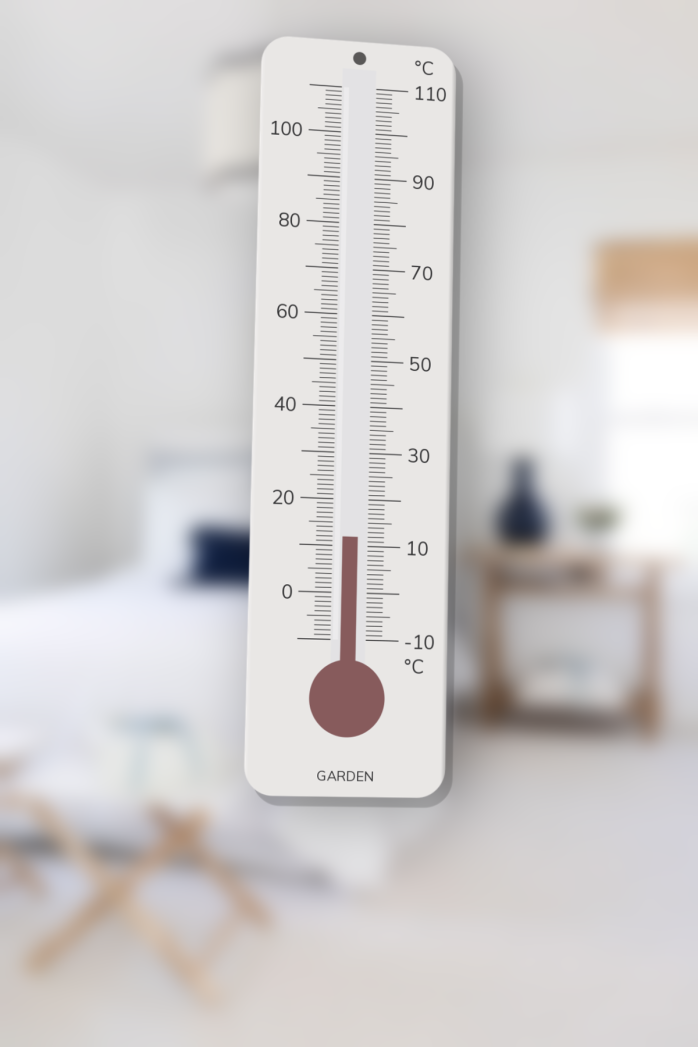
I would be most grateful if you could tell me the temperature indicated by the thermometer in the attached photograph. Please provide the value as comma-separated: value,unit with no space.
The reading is 12,°C
